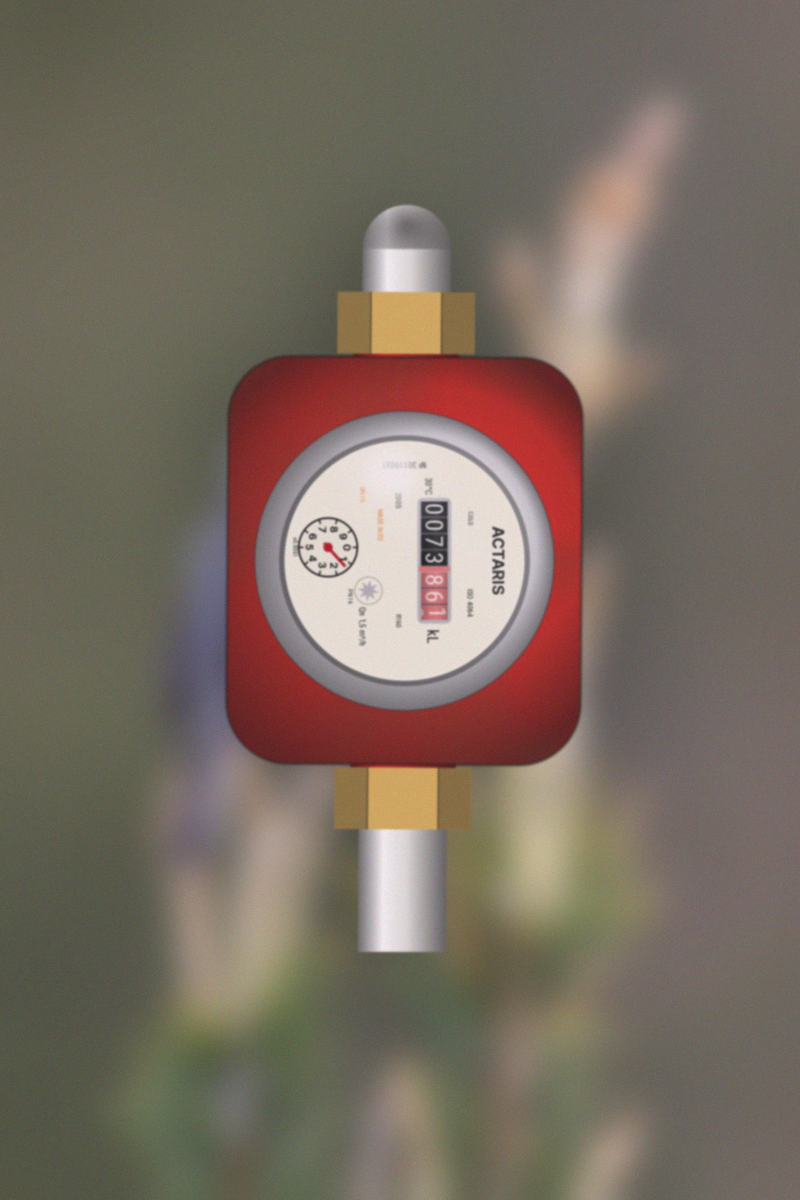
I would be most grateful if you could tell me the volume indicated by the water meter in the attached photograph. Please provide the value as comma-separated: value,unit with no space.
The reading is 73.8611,kL
